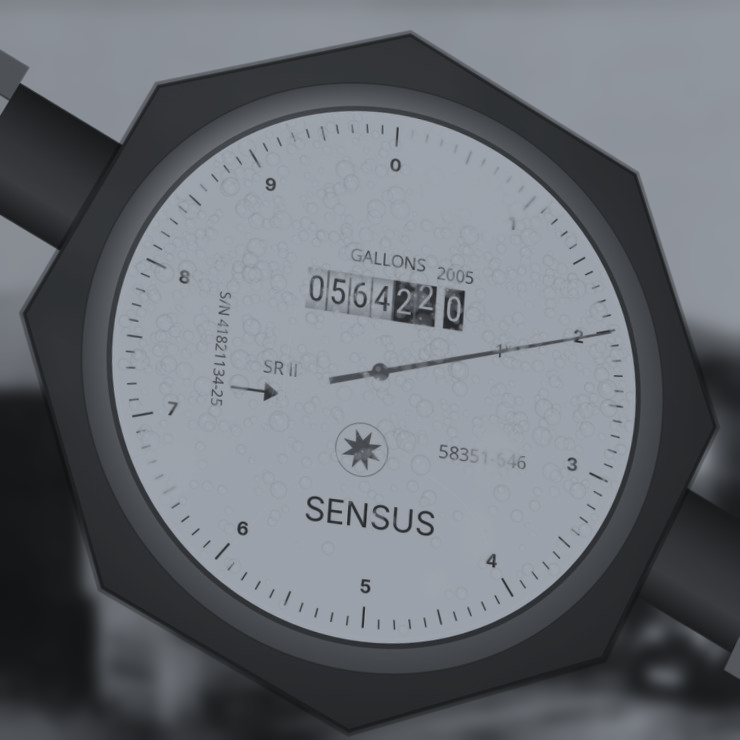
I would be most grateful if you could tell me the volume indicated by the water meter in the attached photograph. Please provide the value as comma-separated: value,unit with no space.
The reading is 564222.0,gal
